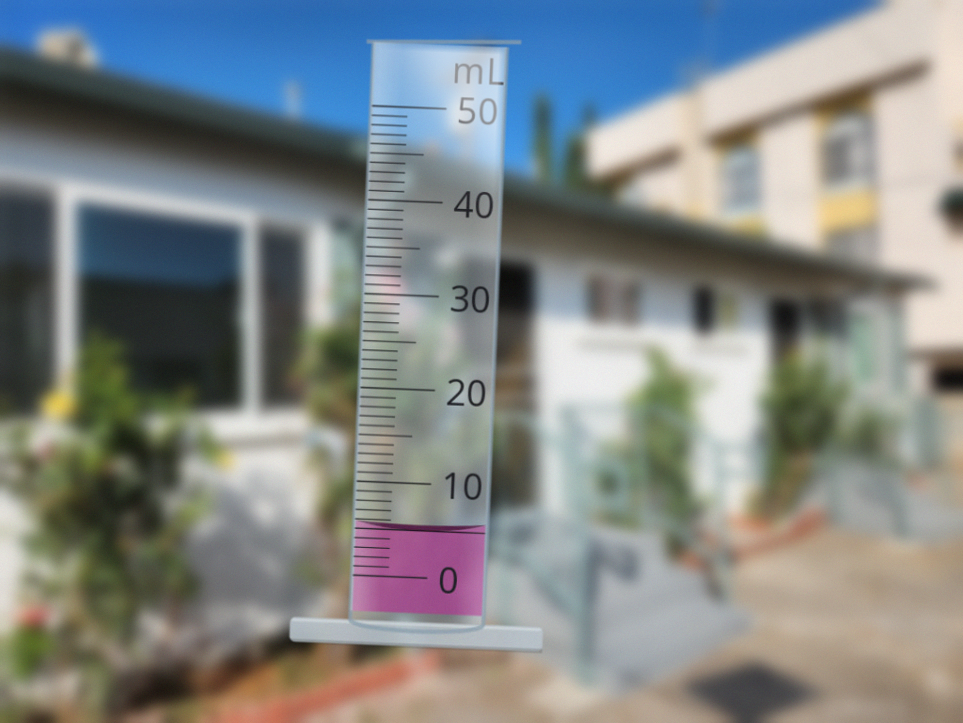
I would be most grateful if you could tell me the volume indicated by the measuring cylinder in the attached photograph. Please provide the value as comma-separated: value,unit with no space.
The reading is 5,mL
